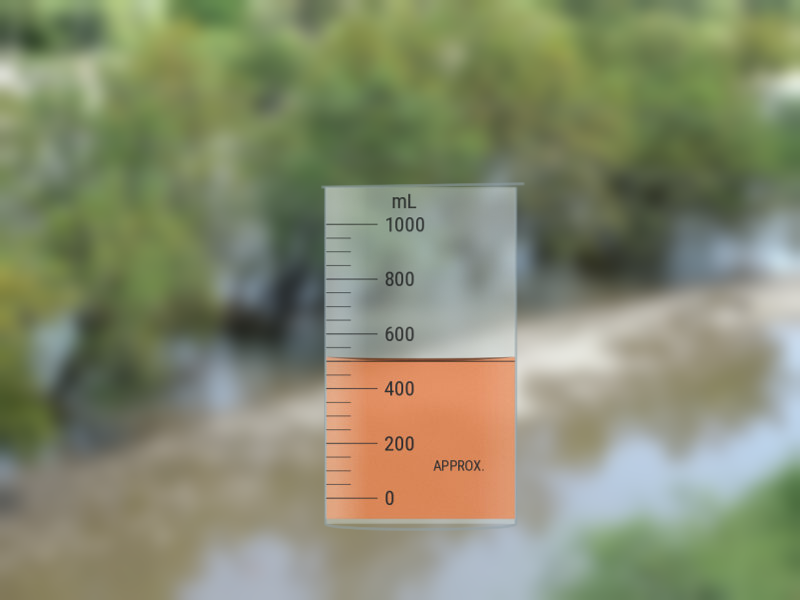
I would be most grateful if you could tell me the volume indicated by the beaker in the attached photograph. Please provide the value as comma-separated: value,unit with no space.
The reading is 500,mL
